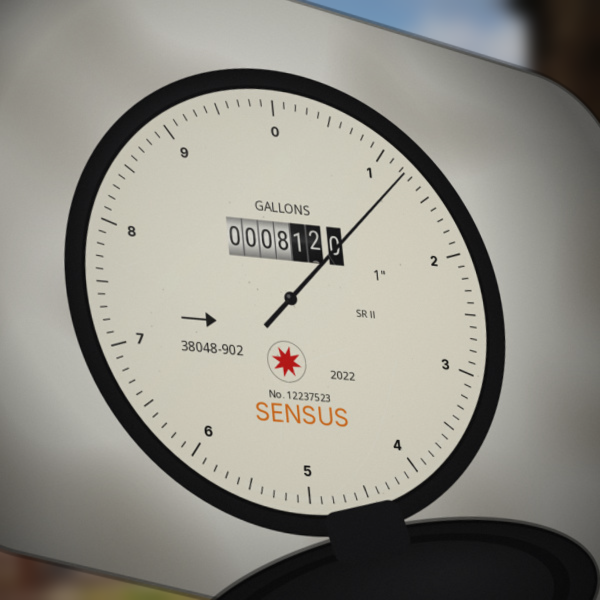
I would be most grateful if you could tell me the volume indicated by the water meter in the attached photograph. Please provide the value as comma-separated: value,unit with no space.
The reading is 8121.2,gal
